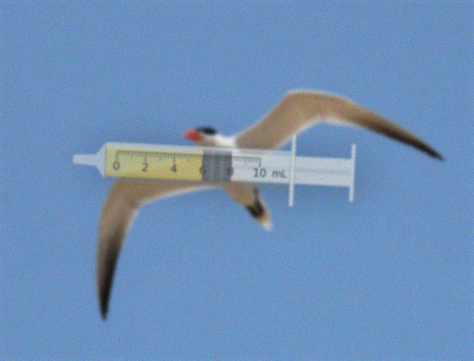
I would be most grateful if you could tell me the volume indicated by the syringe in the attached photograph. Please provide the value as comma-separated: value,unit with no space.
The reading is 6,mL
